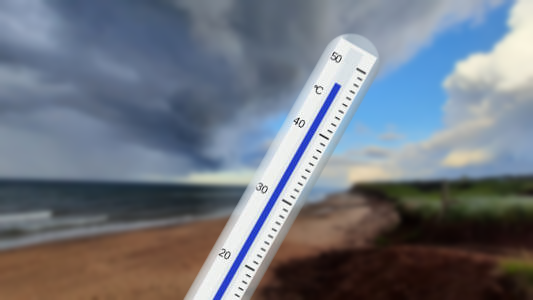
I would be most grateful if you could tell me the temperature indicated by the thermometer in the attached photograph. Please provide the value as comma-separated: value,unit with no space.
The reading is 47,°C
